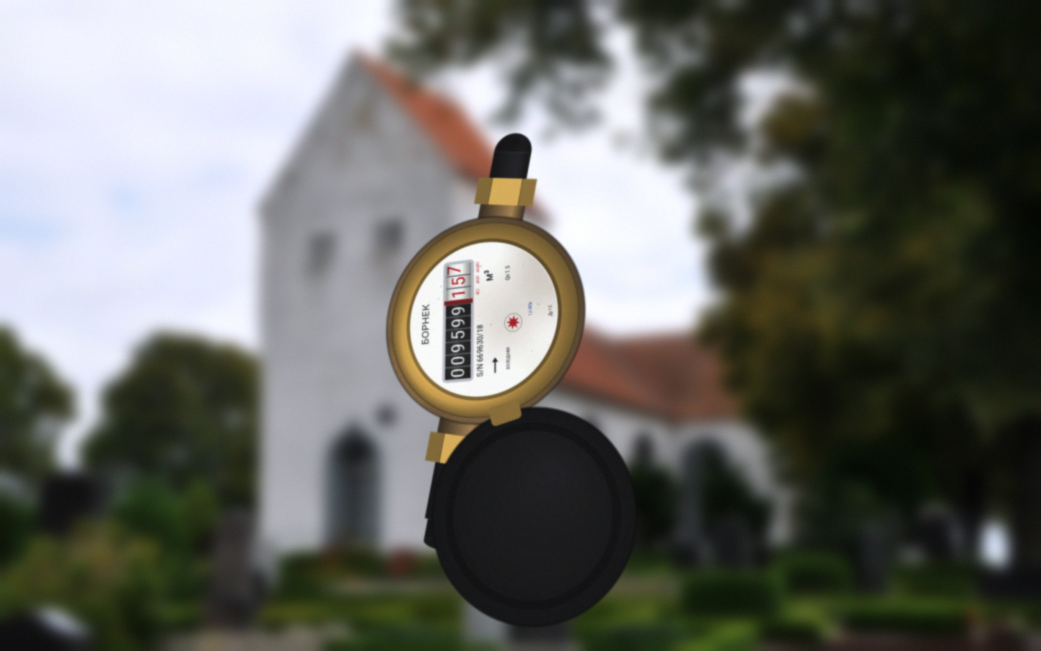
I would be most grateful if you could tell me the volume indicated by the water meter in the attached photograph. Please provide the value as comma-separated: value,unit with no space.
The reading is 9599.157,m³
